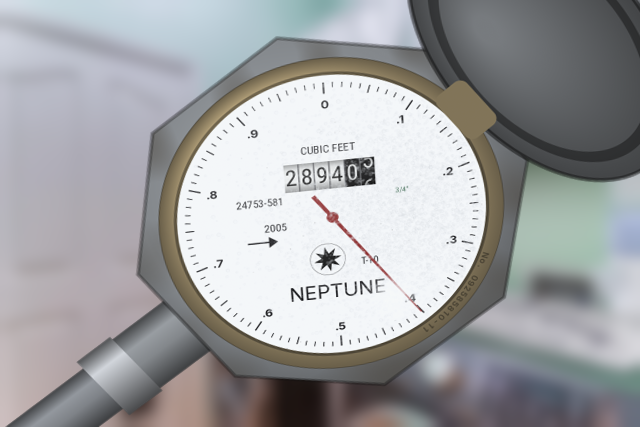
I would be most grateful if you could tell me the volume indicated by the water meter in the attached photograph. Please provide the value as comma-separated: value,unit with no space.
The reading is 289405.40,ft³
